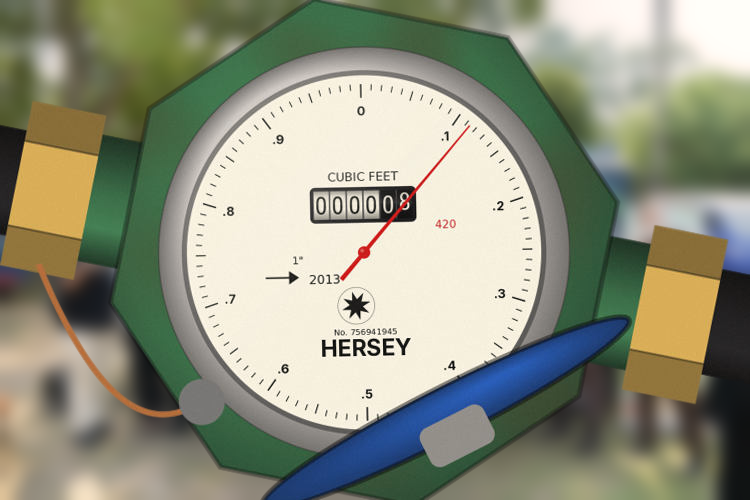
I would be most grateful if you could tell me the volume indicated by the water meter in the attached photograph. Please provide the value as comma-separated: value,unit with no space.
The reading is 8.11,ft³
